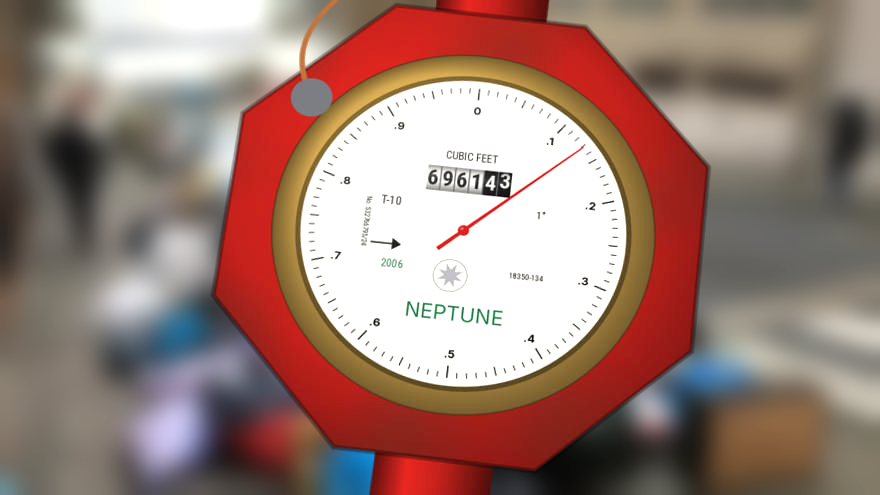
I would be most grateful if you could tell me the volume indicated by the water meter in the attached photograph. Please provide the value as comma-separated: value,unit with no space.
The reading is 696143.13,ft³
